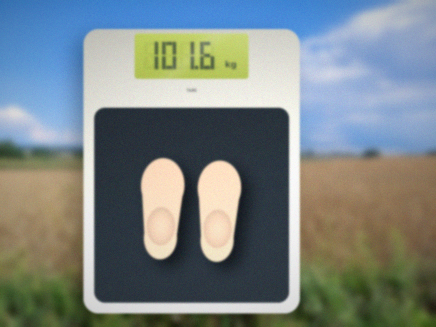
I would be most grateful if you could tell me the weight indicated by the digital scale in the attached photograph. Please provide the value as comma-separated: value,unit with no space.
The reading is 101.6,kg
